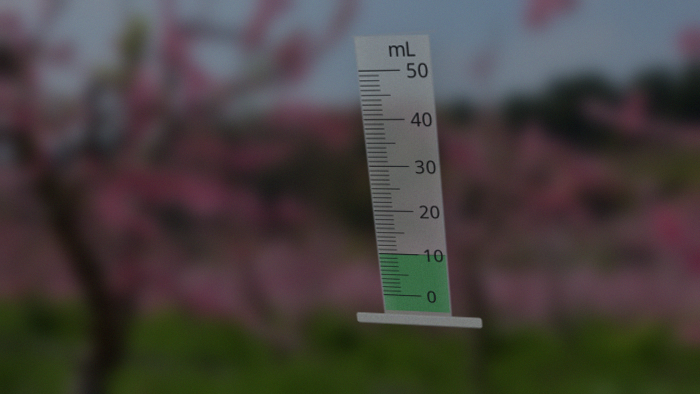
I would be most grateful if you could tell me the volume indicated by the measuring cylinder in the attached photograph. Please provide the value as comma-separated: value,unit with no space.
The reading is 10,mL
